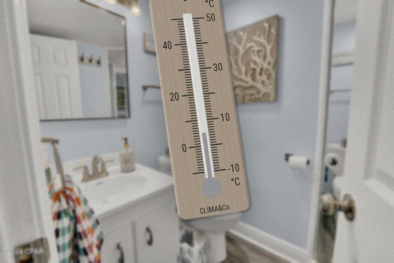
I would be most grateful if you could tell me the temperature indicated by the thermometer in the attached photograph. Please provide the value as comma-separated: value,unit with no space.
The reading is 5,°C
